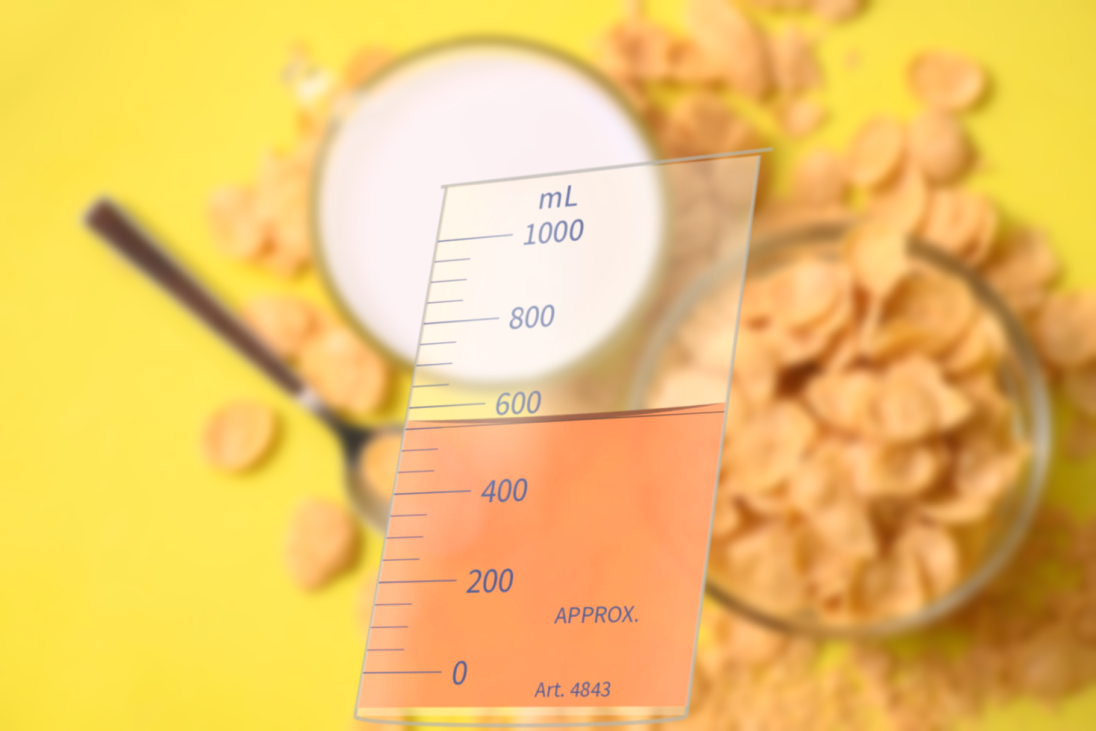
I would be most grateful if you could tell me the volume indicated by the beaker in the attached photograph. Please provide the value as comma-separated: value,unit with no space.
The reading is 550,mL
